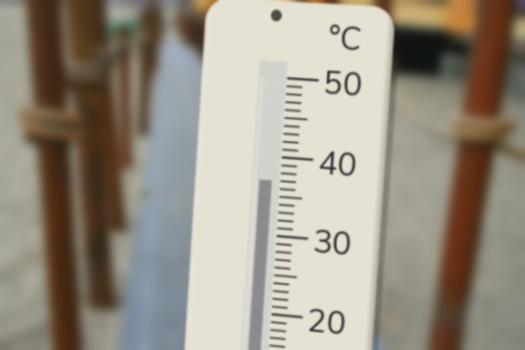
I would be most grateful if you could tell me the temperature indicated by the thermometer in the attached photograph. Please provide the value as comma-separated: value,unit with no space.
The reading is 37,°C
